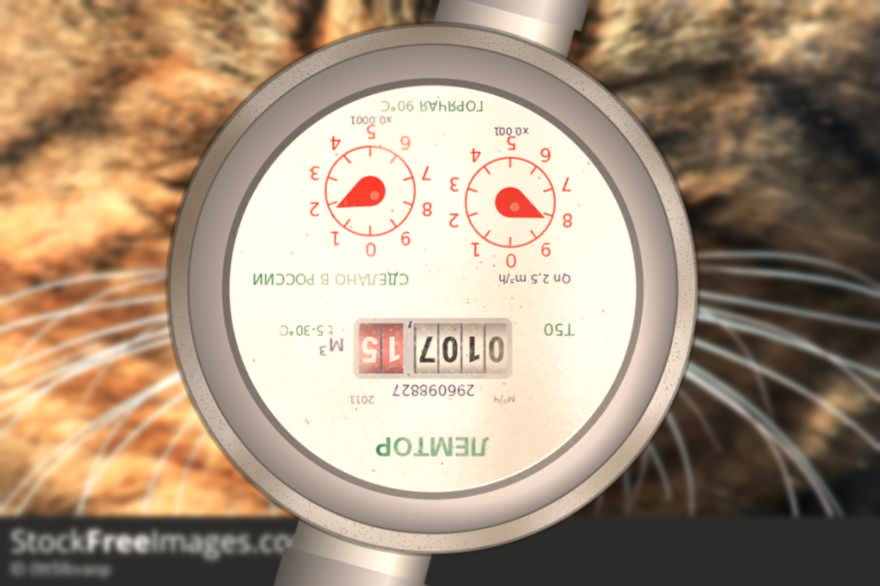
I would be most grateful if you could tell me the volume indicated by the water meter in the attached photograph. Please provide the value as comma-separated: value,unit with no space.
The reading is 107.1581,m³
